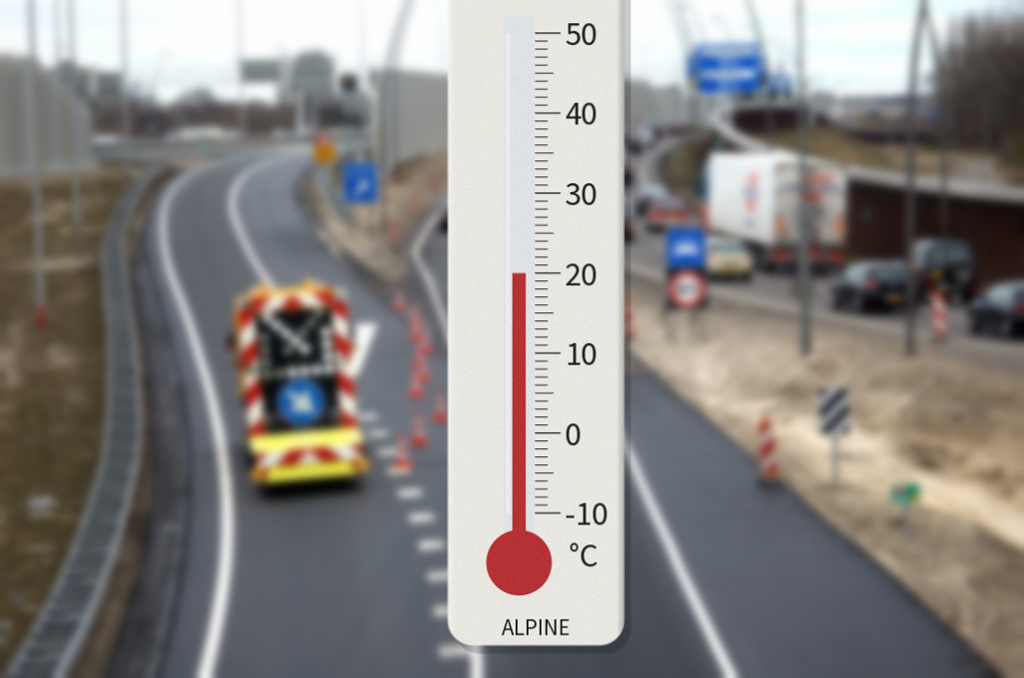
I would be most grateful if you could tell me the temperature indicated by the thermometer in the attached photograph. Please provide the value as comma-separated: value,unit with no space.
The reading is 20,°C
